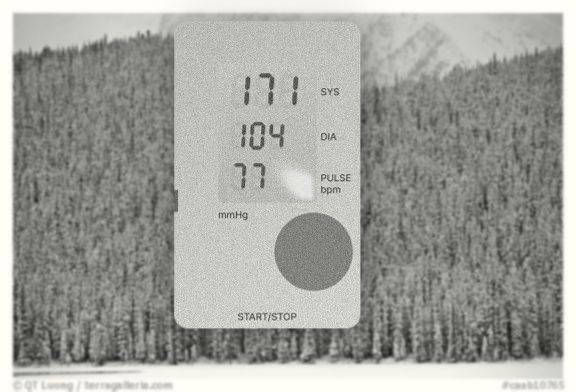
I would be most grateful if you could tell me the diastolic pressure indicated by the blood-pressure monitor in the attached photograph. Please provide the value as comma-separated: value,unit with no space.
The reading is 104,mmHg
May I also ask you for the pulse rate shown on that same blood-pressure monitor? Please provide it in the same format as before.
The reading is 77,bpm
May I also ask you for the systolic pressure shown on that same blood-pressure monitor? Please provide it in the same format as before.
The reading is 171,mmHg
